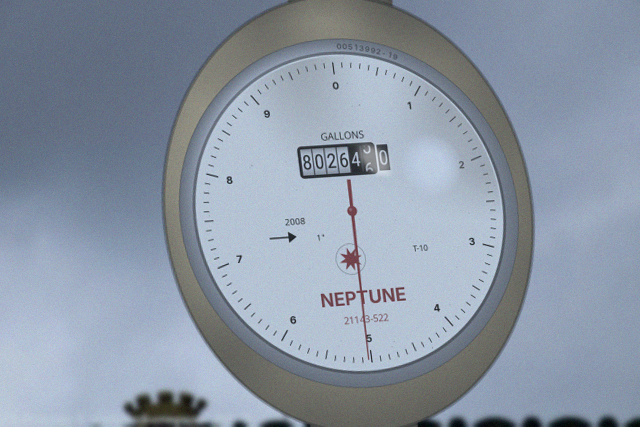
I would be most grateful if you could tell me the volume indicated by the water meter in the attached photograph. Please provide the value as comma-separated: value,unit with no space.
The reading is 8026455.0,gal
